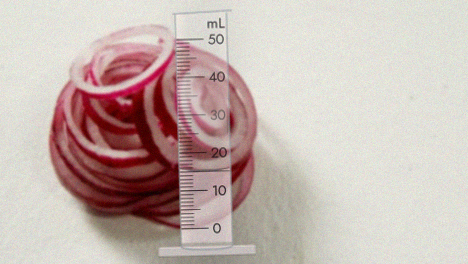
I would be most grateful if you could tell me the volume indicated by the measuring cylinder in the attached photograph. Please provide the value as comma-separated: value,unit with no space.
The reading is 15,mL
